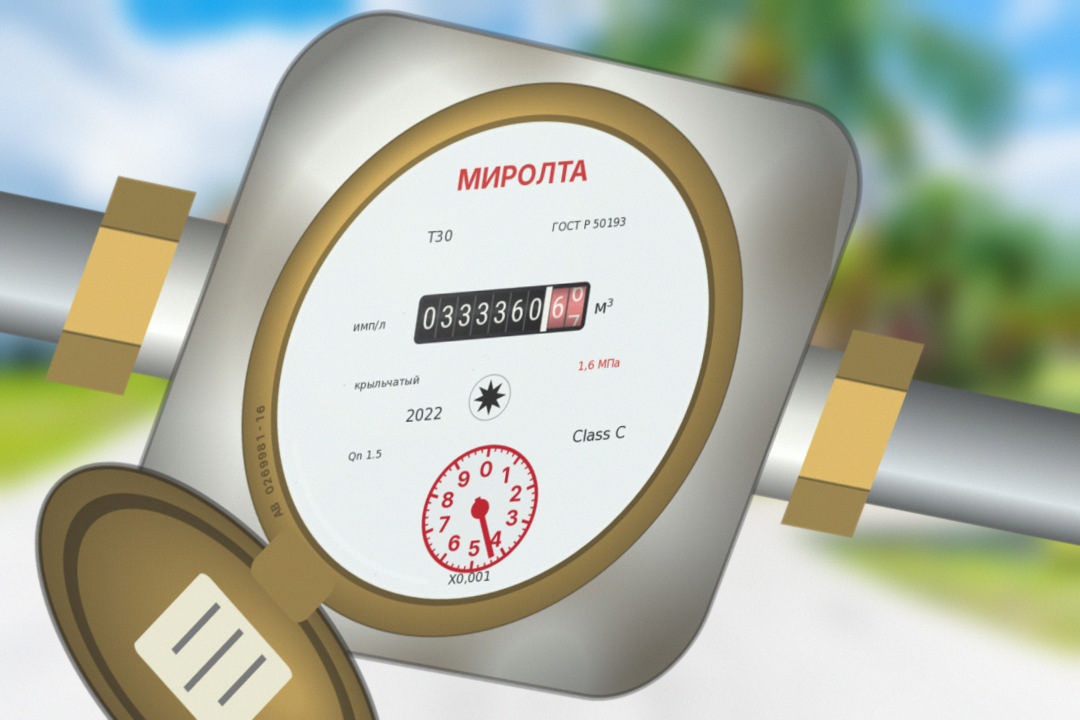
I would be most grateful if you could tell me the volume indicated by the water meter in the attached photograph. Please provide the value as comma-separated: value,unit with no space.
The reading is 333360.664,m³
